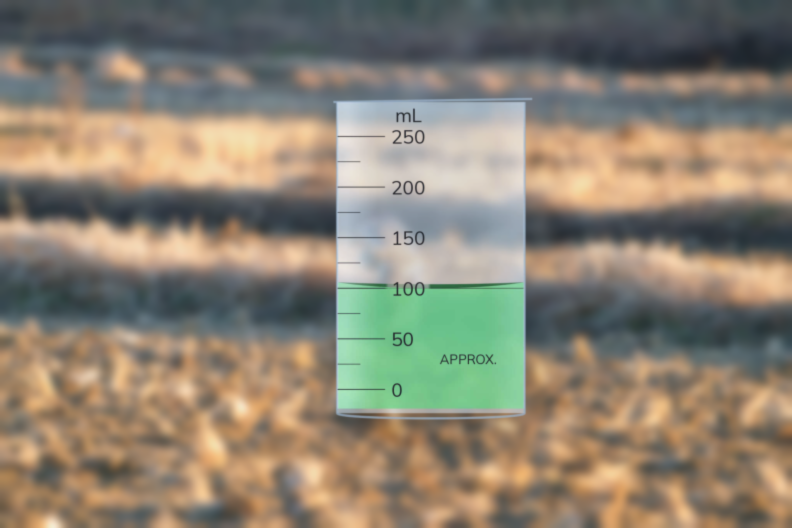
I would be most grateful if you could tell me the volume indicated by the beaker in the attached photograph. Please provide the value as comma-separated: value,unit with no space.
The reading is 100,mL
